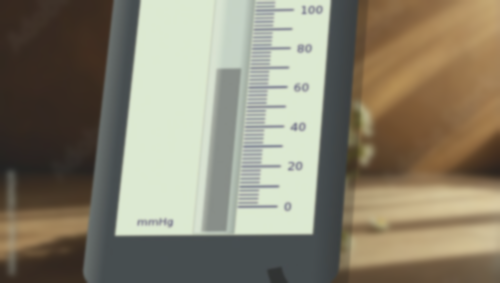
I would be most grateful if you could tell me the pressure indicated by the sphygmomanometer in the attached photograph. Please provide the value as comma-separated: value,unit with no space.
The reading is 70,mmHg
